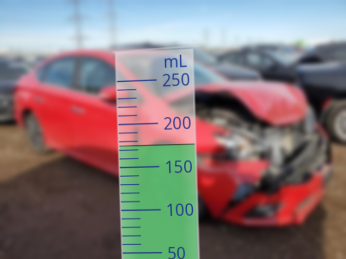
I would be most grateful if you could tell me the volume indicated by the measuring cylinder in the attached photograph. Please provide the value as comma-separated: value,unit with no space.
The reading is 175,mL
